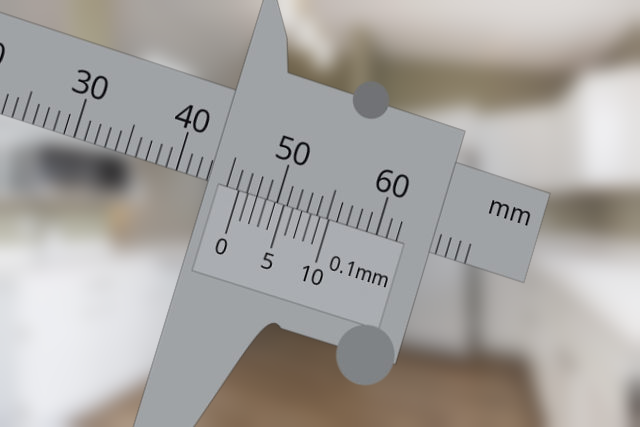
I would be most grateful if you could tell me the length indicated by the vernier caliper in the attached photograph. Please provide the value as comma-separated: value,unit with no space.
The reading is 46.2,mm
